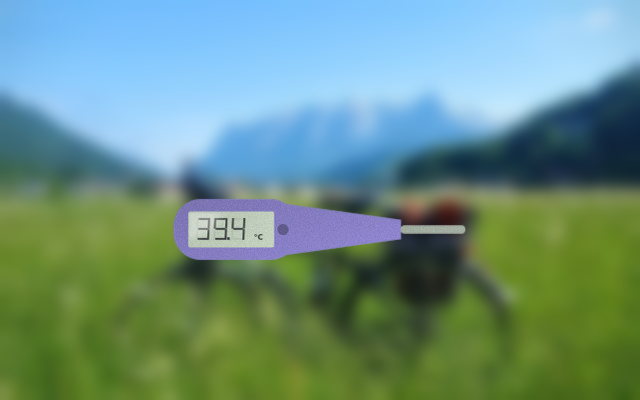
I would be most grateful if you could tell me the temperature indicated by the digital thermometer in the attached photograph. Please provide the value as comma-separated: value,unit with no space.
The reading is 39.4,°C
